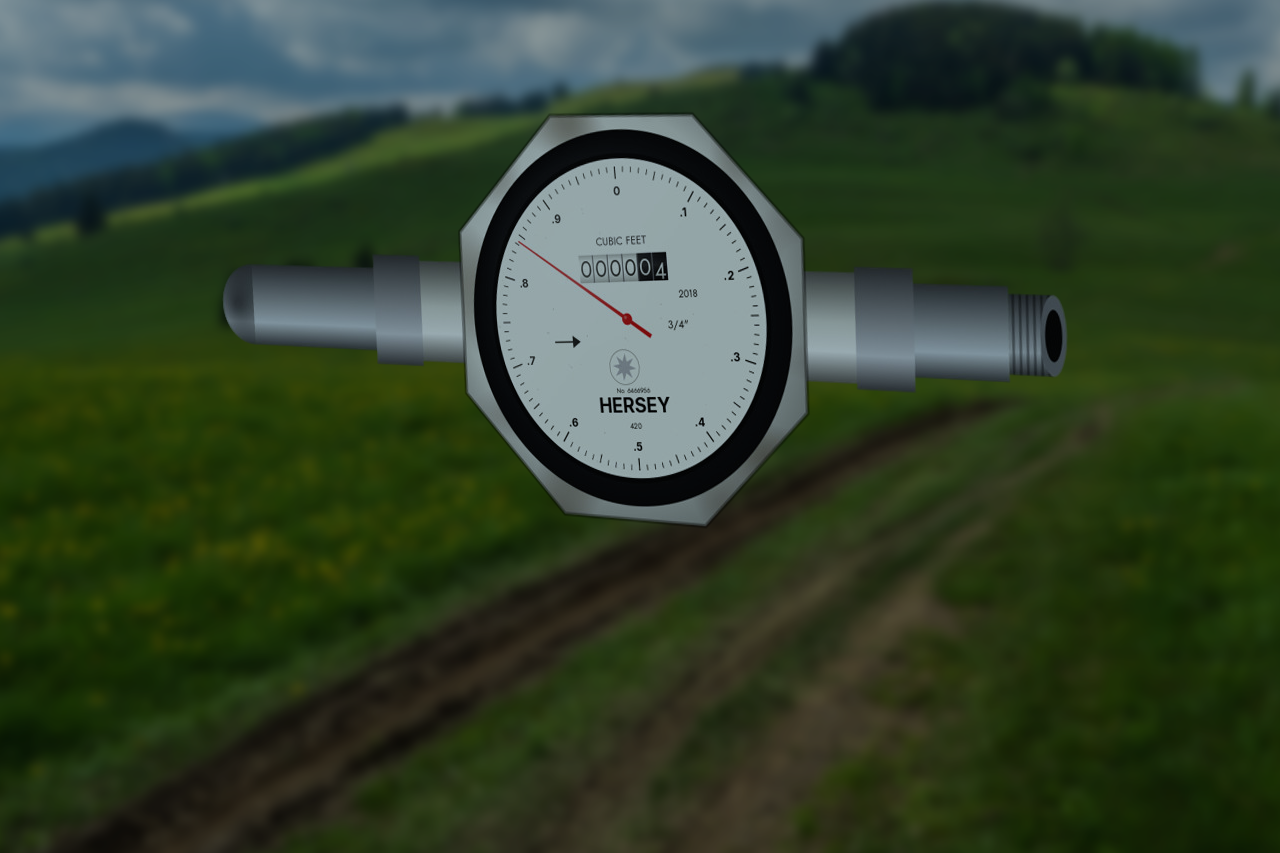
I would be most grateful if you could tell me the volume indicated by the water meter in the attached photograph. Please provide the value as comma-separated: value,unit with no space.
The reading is 3.84,ft³
